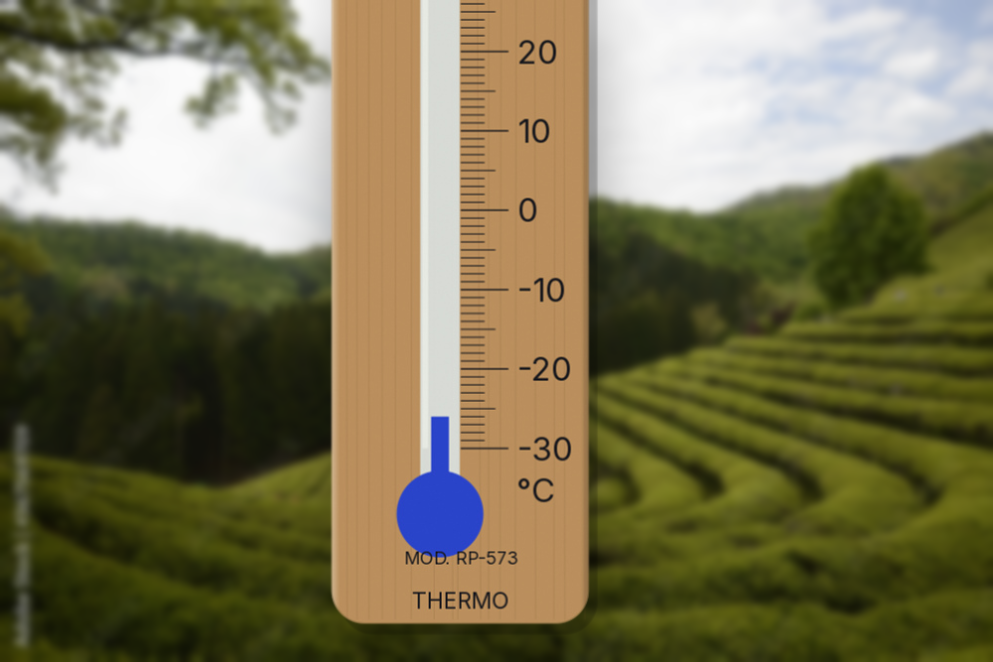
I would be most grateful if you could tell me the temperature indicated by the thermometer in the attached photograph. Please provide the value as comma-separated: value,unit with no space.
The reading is -26,°C
